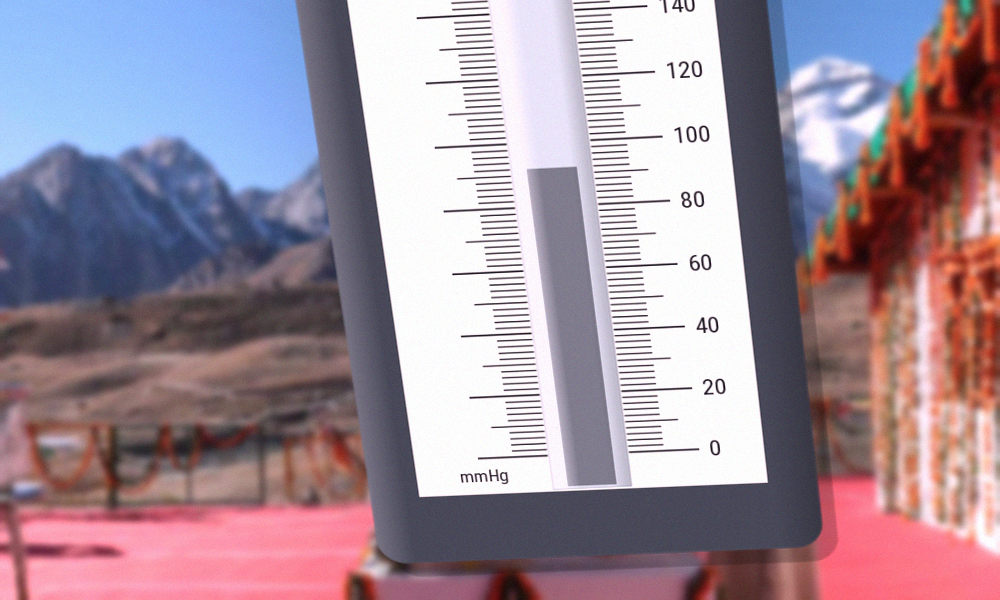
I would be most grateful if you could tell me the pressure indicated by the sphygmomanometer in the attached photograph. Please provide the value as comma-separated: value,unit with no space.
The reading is 92,mmHg
